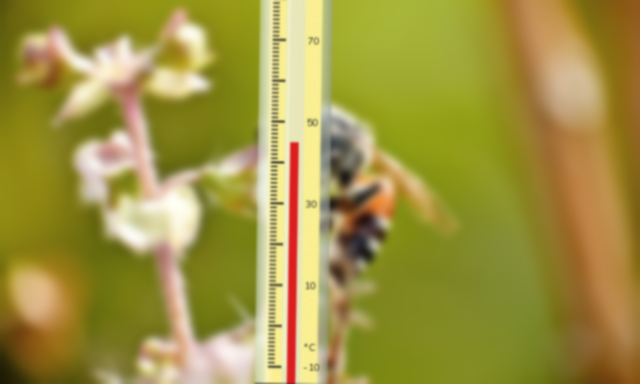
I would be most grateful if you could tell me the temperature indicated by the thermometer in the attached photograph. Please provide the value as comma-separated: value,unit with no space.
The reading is 45,°C
